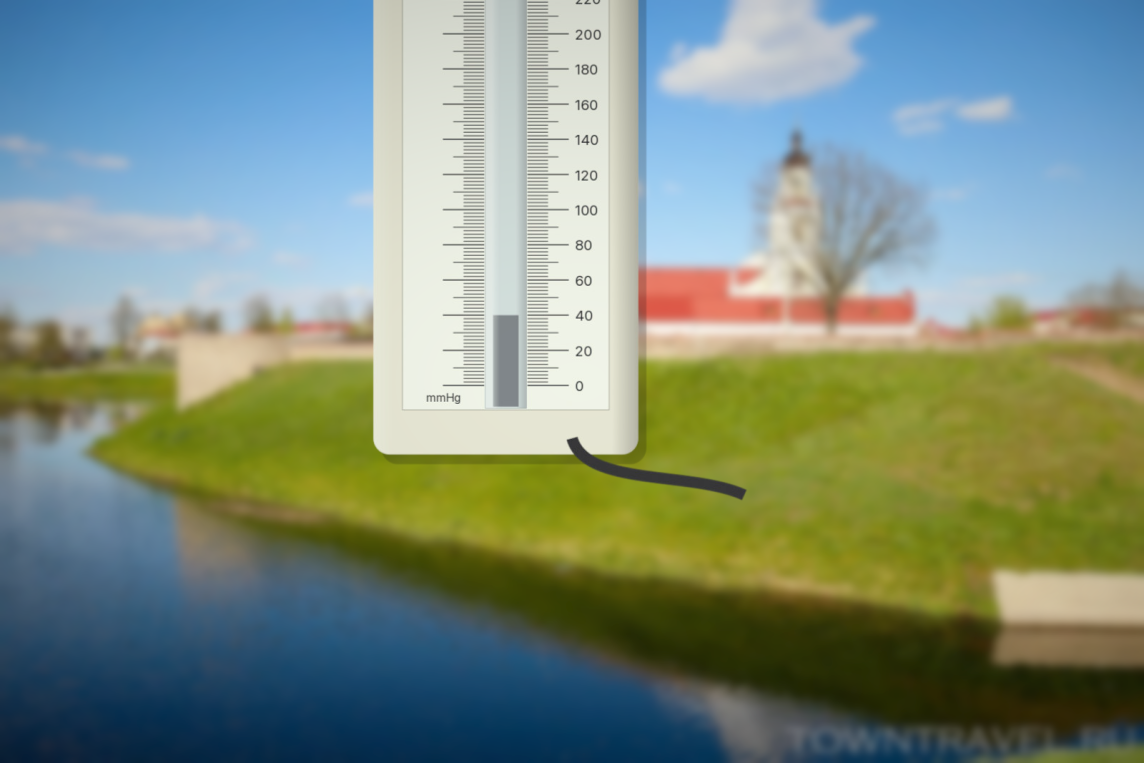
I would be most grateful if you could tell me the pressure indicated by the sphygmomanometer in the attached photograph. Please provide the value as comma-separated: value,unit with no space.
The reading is 40,mmHg
